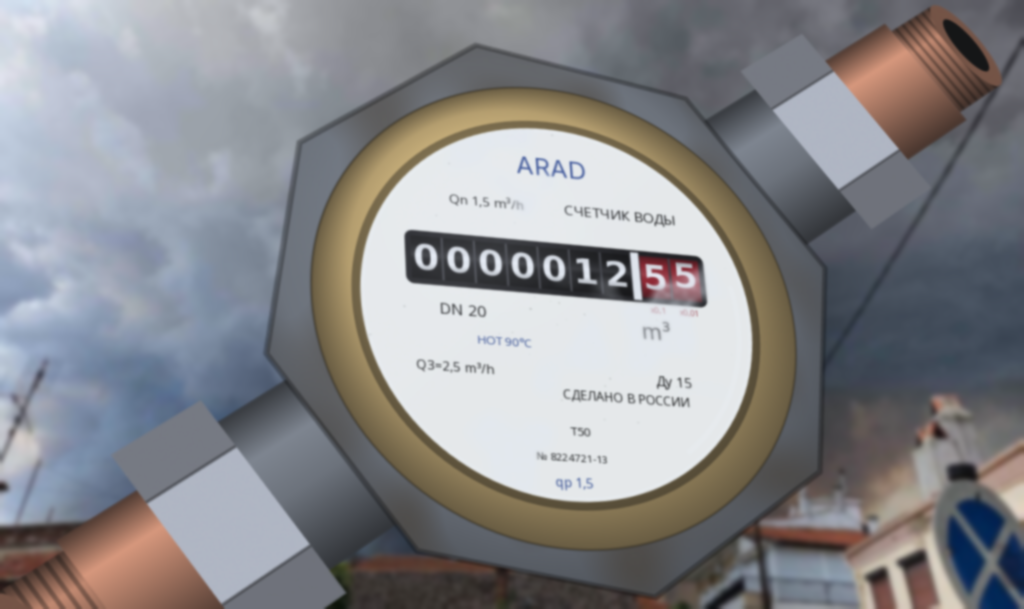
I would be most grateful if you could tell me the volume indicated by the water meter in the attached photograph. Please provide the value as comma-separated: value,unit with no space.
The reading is 12.55,m³
